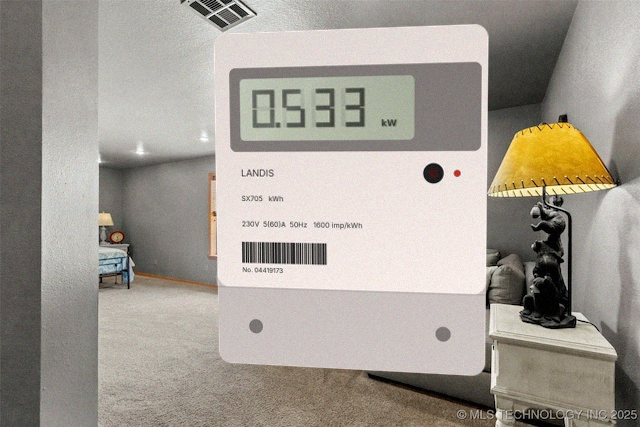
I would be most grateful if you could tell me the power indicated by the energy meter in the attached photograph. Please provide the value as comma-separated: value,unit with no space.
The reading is 0.533,kW
